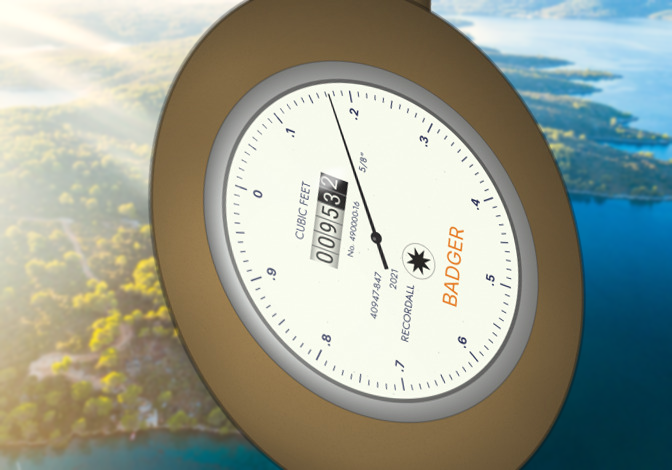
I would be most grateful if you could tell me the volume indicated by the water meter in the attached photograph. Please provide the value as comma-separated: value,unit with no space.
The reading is 9532.17,ft³
